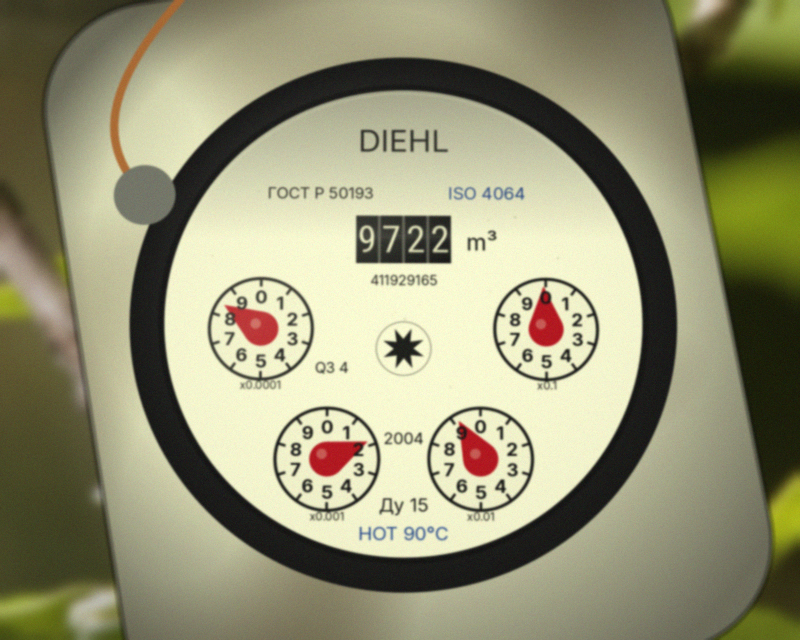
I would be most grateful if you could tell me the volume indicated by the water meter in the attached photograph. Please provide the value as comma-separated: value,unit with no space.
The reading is 9721.9918,m³
